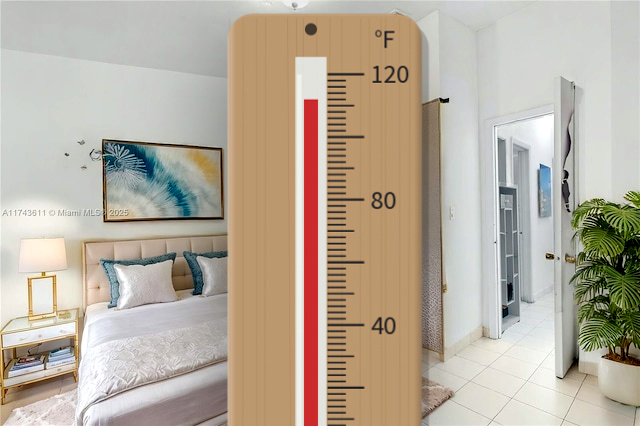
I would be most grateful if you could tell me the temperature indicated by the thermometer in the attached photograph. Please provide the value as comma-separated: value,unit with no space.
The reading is 112,°F
